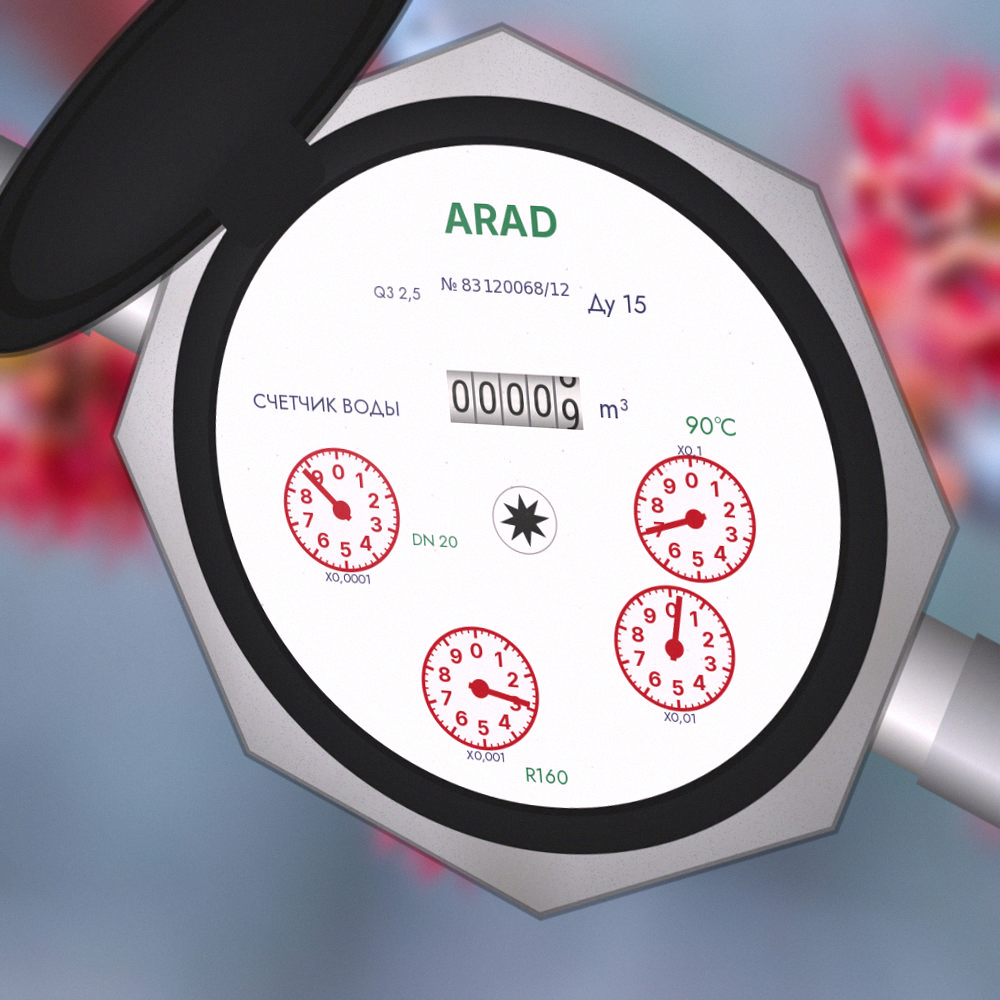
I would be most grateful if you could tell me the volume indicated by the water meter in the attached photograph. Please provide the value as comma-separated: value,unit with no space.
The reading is 8.7028,m³
